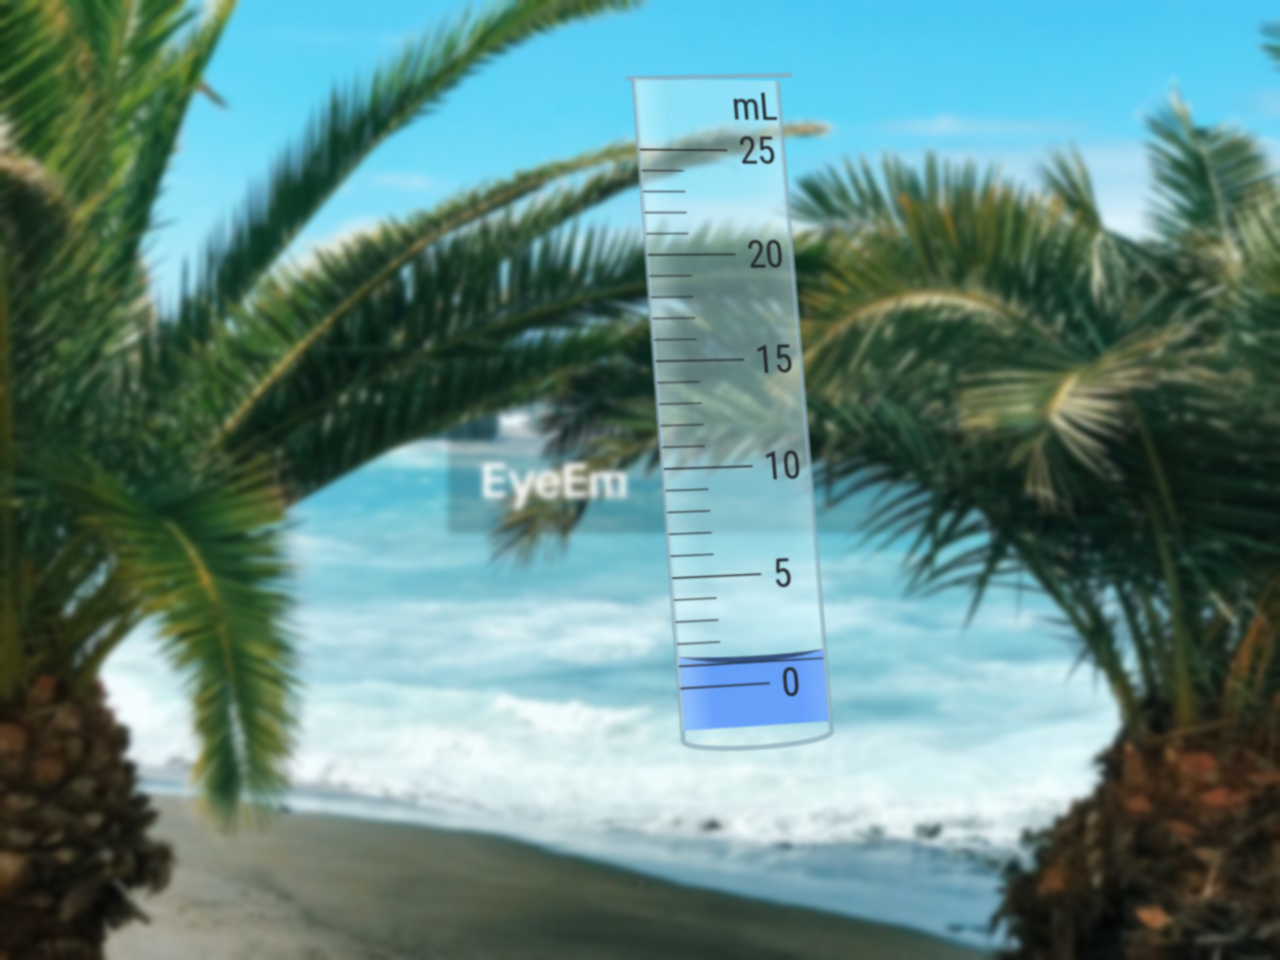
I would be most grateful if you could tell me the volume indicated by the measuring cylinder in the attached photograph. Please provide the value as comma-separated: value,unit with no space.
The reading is 1,mL
